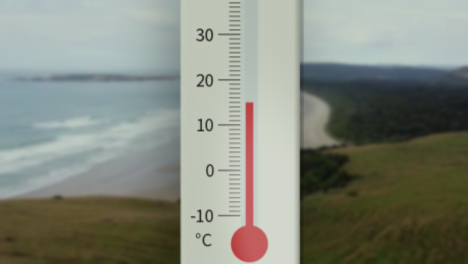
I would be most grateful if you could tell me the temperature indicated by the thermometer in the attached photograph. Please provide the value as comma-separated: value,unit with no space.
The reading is 15,°C
